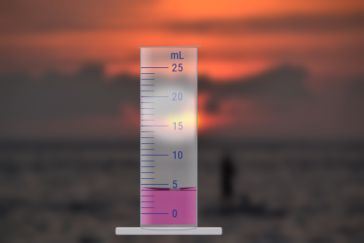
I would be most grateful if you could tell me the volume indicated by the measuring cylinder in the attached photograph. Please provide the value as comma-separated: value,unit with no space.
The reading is 4,mL
